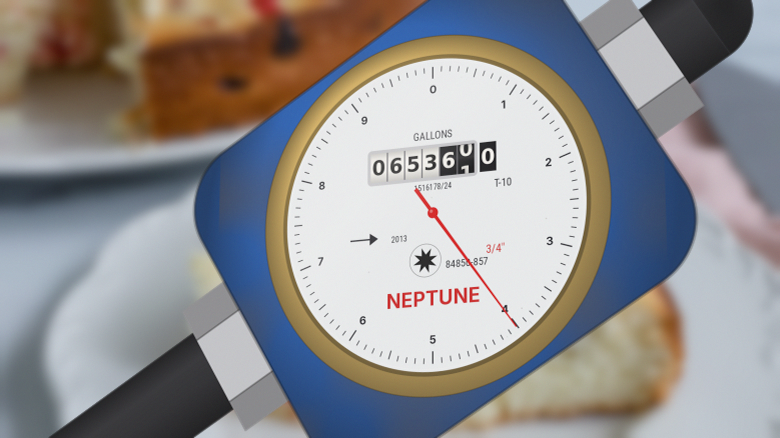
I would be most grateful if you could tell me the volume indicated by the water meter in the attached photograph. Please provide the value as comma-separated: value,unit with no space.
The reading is 653604.0,gal
